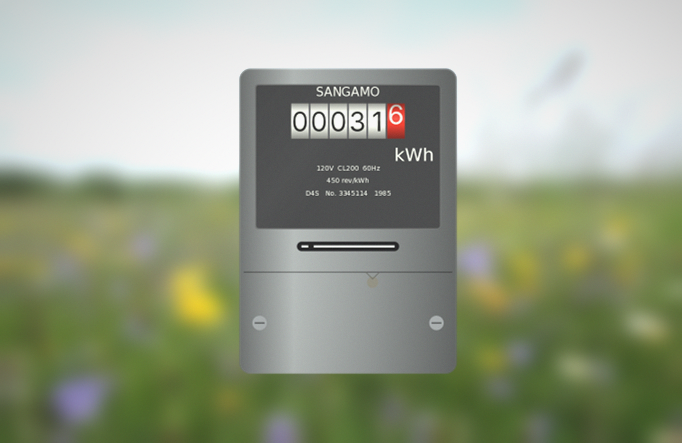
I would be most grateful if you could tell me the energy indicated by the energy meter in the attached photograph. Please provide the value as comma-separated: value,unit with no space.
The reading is 31.6,kWh
